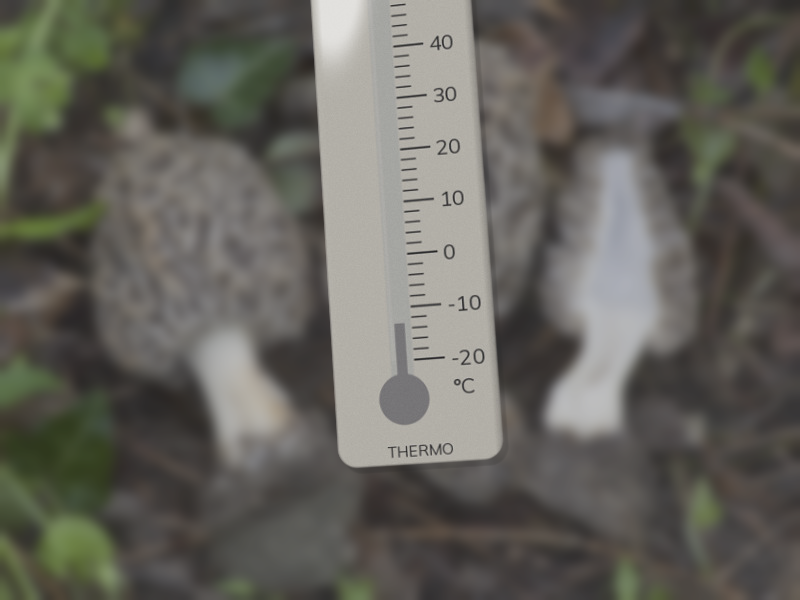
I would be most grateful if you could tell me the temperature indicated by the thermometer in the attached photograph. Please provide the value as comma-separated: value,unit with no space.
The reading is -13,°C
